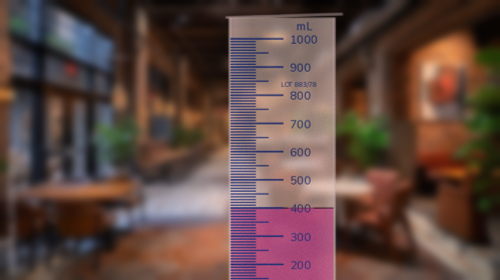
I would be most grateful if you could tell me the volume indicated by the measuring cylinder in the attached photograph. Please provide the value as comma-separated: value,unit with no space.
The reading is 400,mL
